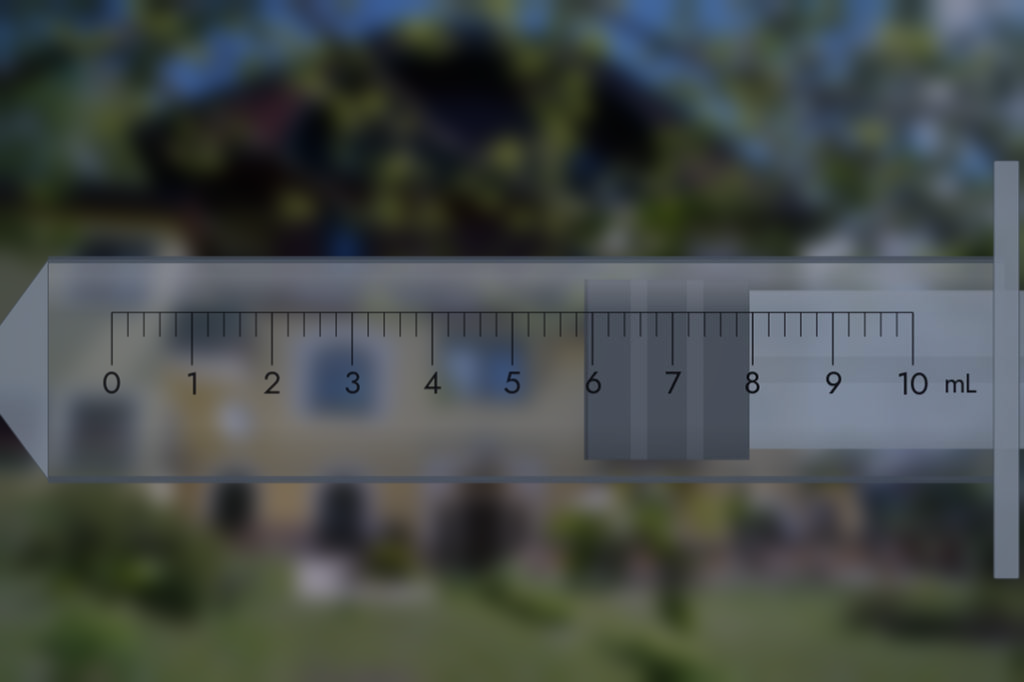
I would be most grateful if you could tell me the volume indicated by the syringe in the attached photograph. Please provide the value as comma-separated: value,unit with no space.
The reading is 5.9,mL
